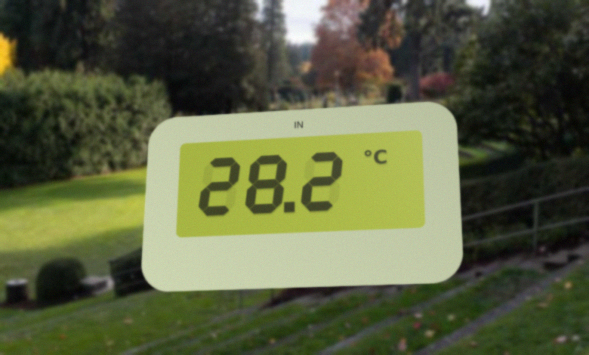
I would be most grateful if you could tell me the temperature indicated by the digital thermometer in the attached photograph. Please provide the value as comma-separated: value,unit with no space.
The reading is 28.2,°C
